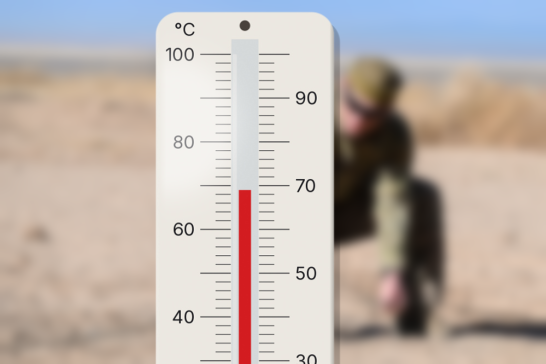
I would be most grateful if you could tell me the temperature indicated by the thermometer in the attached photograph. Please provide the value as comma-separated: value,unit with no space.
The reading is 69,°C
